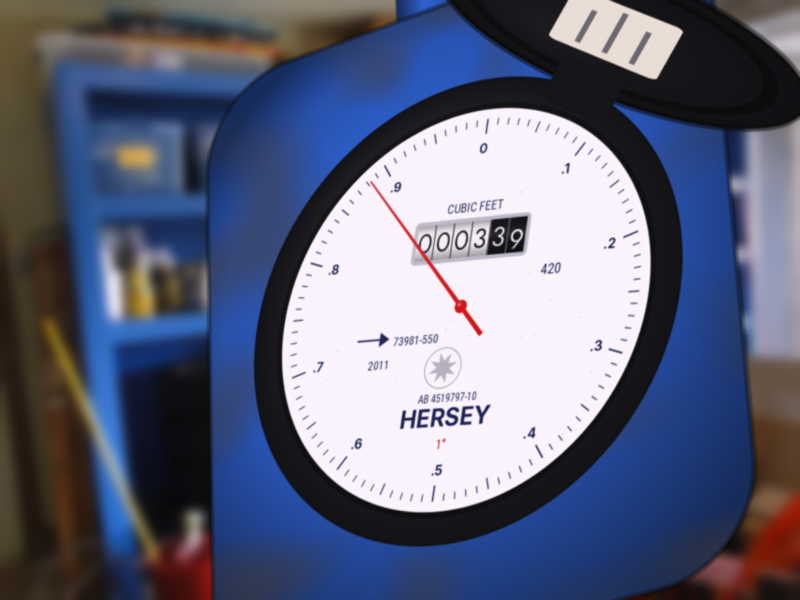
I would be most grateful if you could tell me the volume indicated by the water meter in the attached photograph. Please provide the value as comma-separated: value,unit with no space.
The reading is 338.88,ft³
